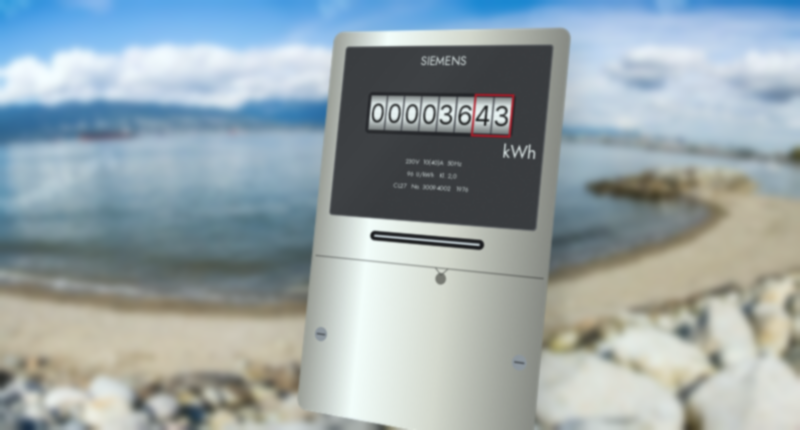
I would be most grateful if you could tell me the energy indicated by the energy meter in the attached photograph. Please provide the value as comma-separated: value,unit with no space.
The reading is 36.43,kWh
